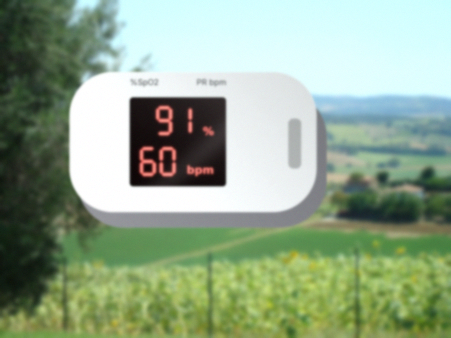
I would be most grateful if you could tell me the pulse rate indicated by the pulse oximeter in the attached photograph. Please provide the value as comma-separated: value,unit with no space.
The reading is 60,bpm
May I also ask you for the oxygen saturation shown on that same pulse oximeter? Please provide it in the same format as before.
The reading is 91,%
